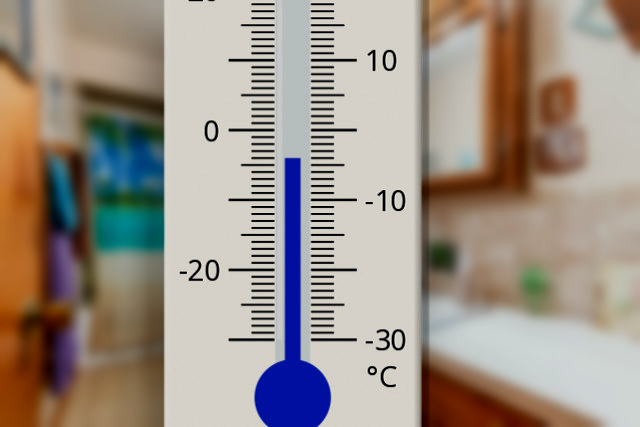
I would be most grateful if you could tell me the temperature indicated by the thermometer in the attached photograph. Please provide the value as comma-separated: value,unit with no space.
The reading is -4,°C
